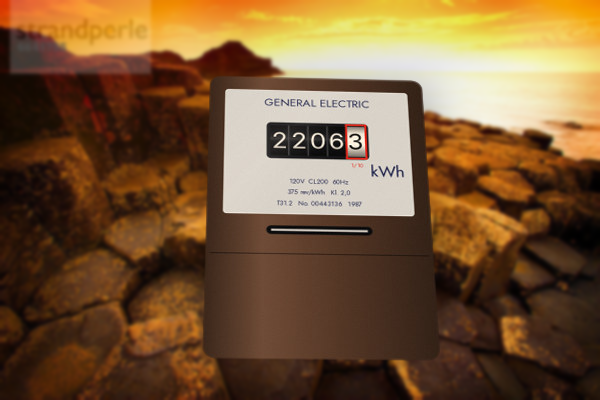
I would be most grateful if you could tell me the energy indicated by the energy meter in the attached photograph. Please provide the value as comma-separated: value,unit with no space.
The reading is 2206.3,kWh
